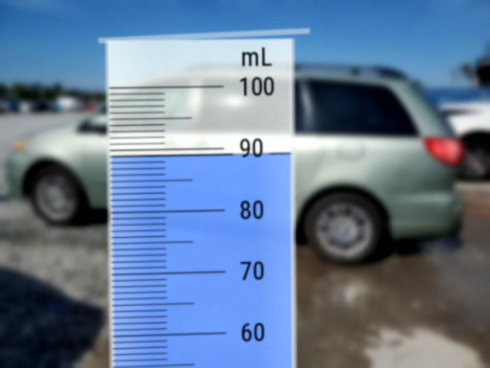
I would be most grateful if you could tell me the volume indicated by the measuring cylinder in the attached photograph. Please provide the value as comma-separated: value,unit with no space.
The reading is 89,mL
